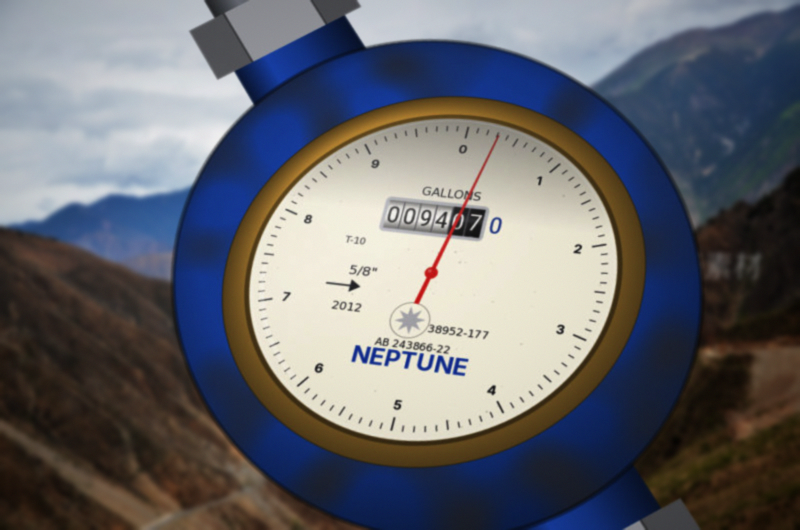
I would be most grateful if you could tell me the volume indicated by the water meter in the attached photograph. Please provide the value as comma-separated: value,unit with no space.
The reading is 94070.3,gal
